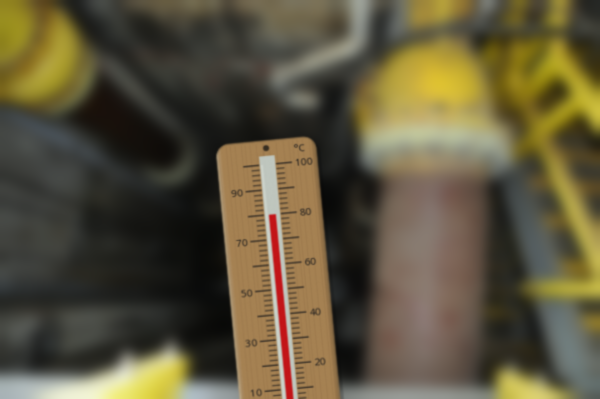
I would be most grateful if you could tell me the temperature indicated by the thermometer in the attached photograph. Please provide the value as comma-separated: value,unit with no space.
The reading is 80,°C
